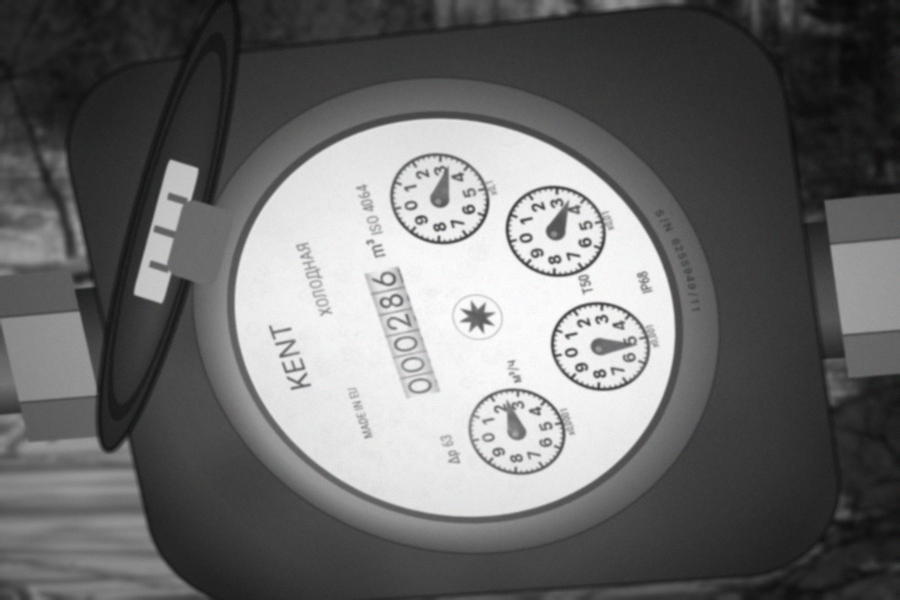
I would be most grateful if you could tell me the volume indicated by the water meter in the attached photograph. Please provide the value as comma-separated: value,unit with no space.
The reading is 286.3352,m³
